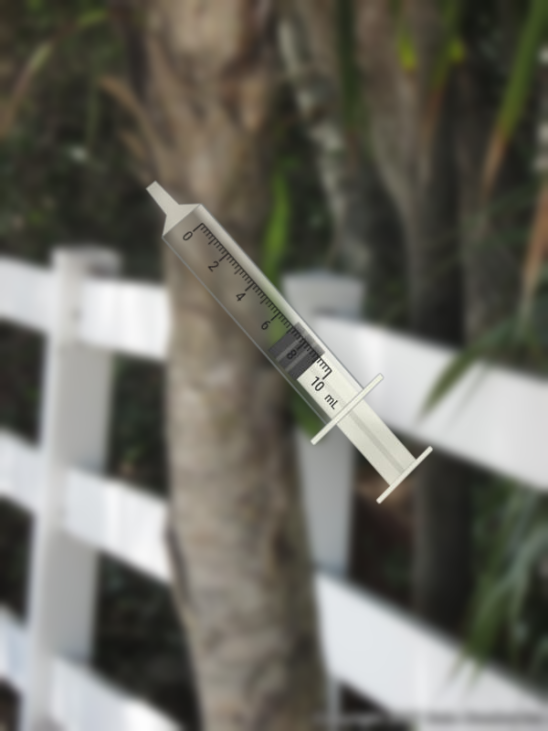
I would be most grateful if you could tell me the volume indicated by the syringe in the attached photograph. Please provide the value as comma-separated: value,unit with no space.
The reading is 7,mL
